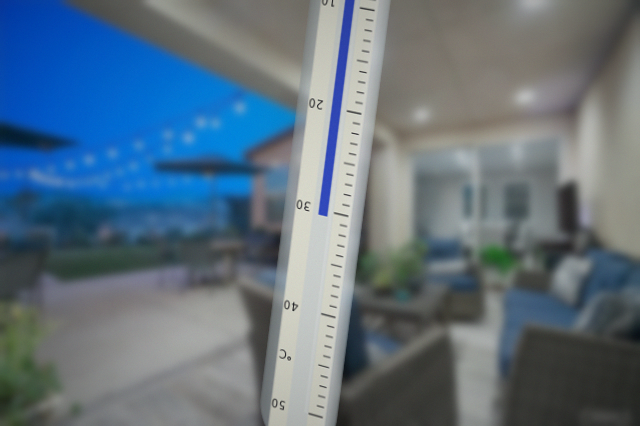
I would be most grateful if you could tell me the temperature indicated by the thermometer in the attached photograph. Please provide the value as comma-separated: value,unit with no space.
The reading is 30.5,°C
